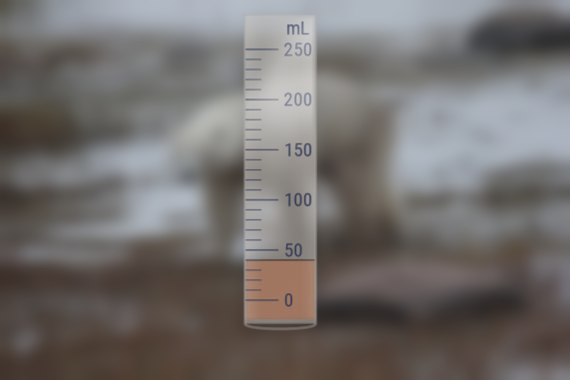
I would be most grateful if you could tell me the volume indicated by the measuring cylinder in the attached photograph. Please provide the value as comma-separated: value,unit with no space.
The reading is 40,mL
